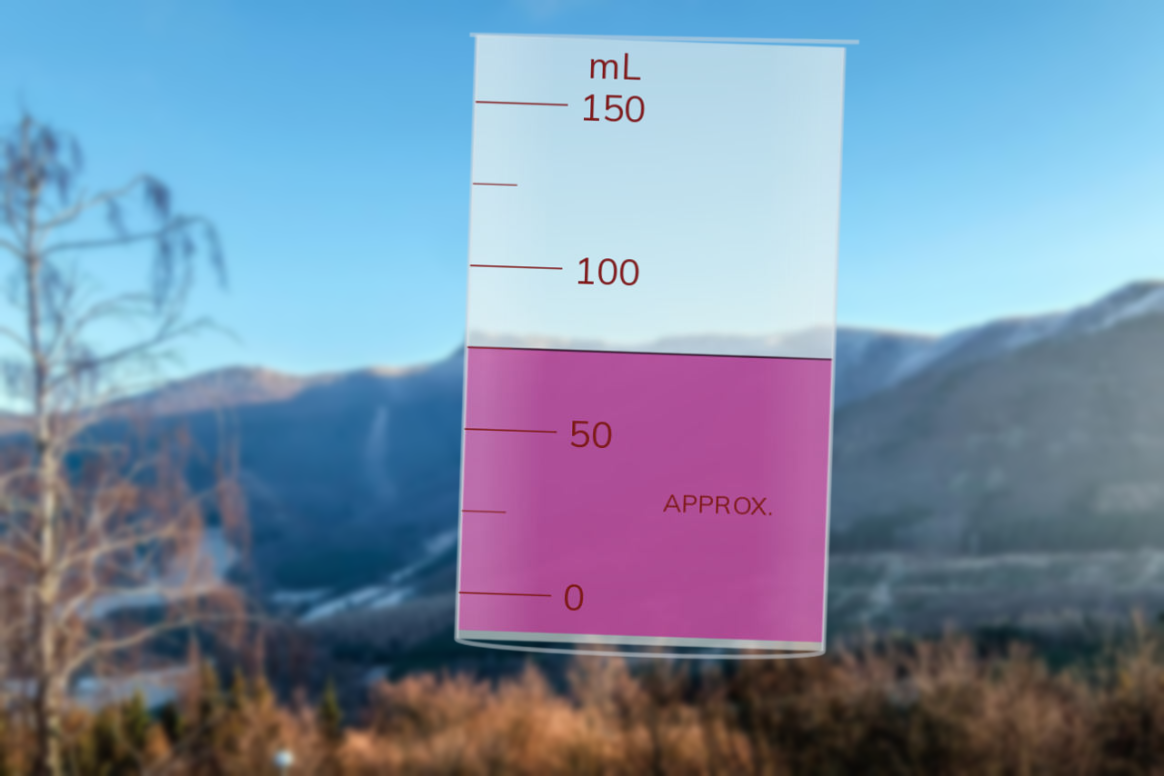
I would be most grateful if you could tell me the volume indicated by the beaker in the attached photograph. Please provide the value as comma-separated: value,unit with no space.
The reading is 75,mL
